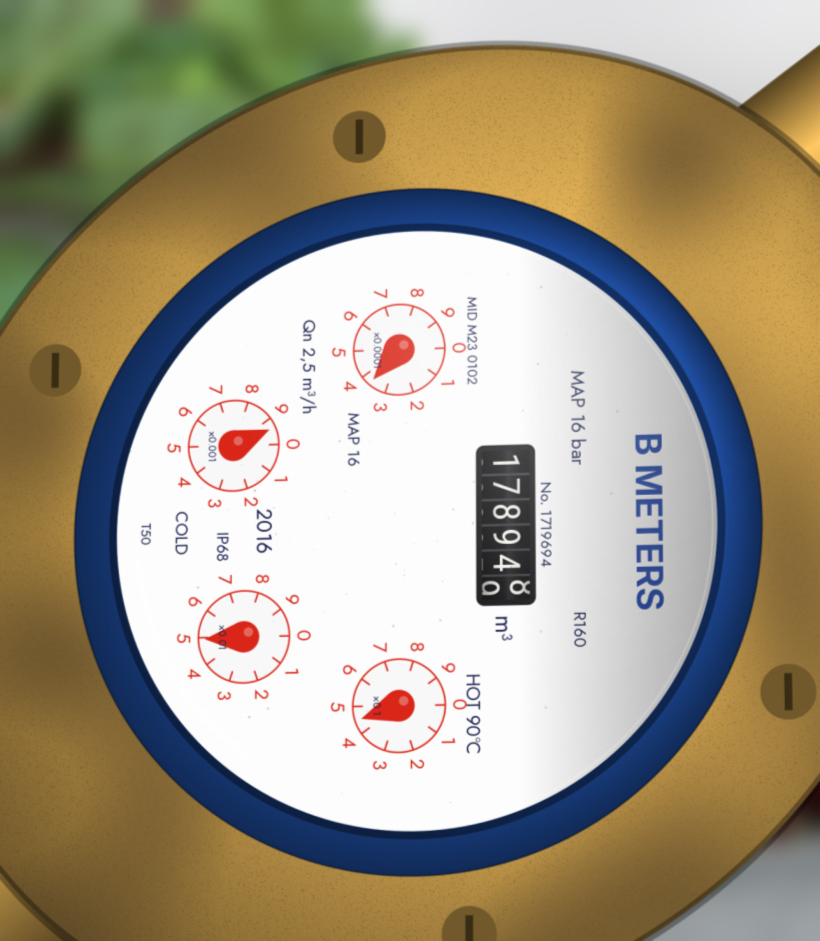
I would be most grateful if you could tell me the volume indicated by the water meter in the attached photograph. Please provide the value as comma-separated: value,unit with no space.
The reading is 178948.4493,m³
